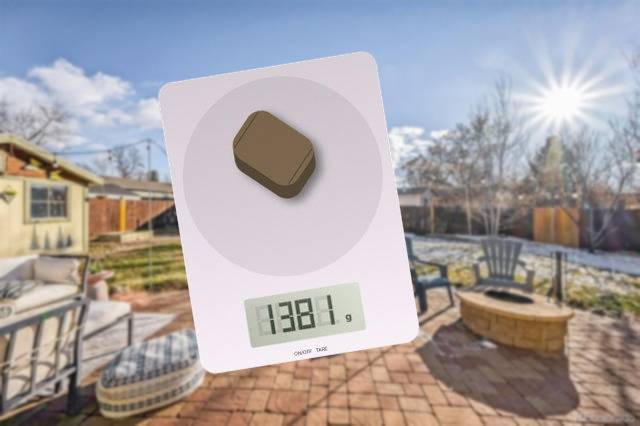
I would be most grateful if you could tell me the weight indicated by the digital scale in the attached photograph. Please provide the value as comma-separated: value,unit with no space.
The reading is 1381,g
